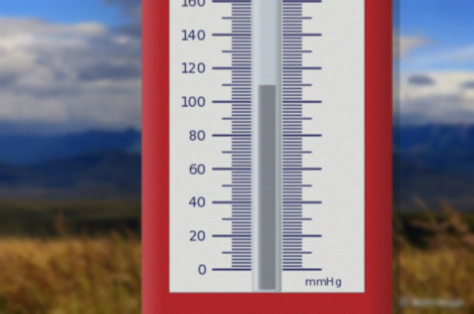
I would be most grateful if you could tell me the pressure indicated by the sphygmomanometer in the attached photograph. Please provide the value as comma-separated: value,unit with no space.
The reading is 110,mmHg
